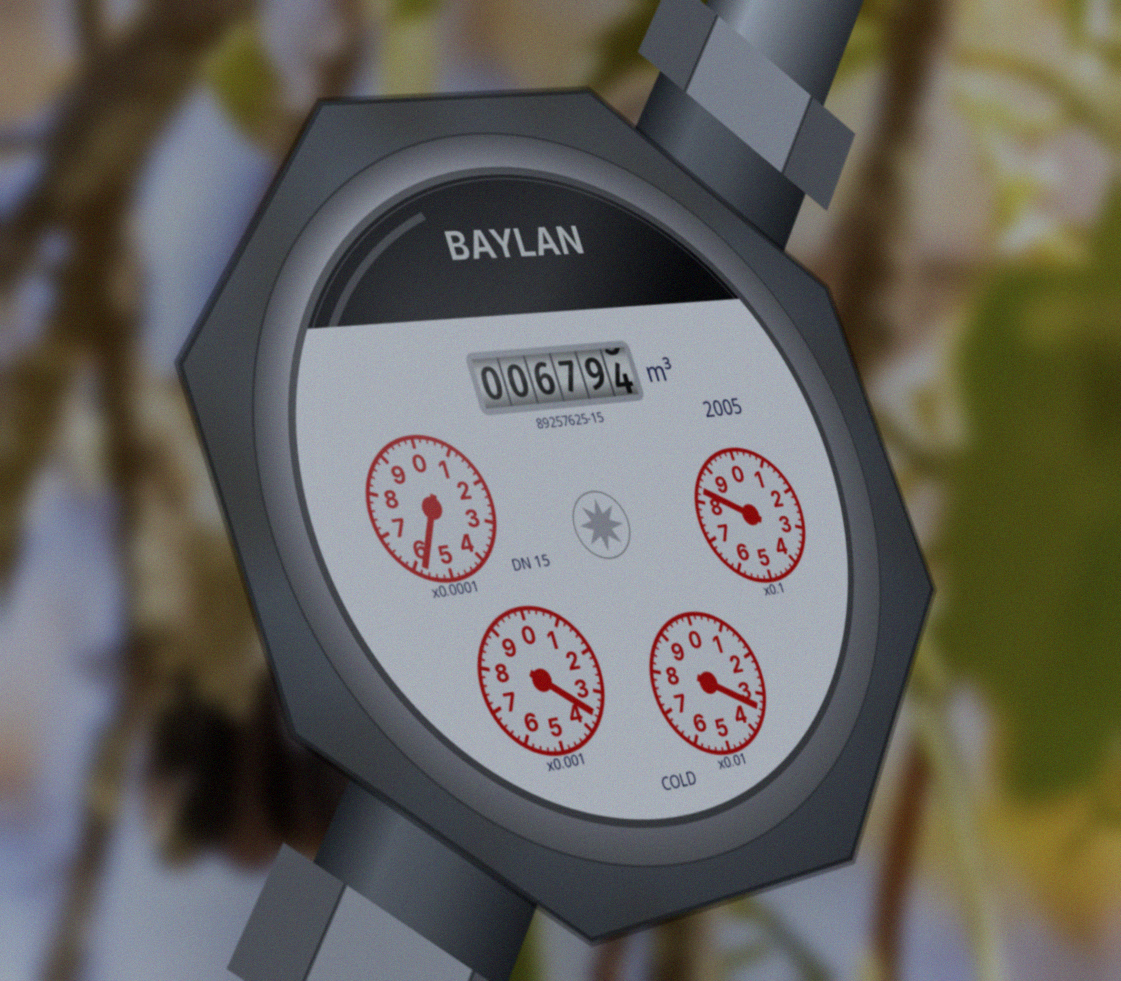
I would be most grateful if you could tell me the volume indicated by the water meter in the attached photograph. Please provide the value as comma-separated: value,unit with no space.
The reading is 6793.8335,m³
